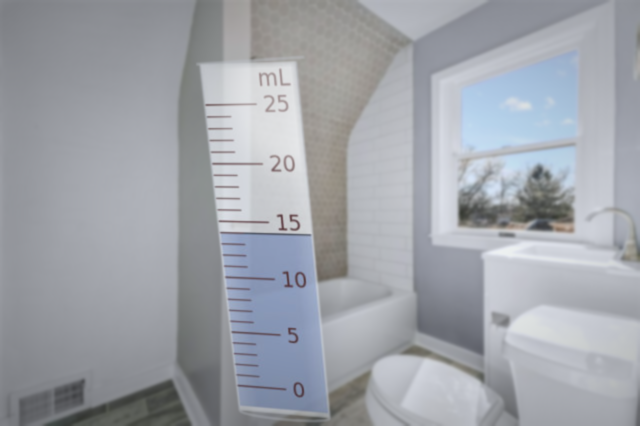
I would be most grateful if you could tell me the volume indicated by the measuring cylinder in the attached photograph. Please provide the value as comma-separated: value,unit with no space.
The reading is 14,mL
